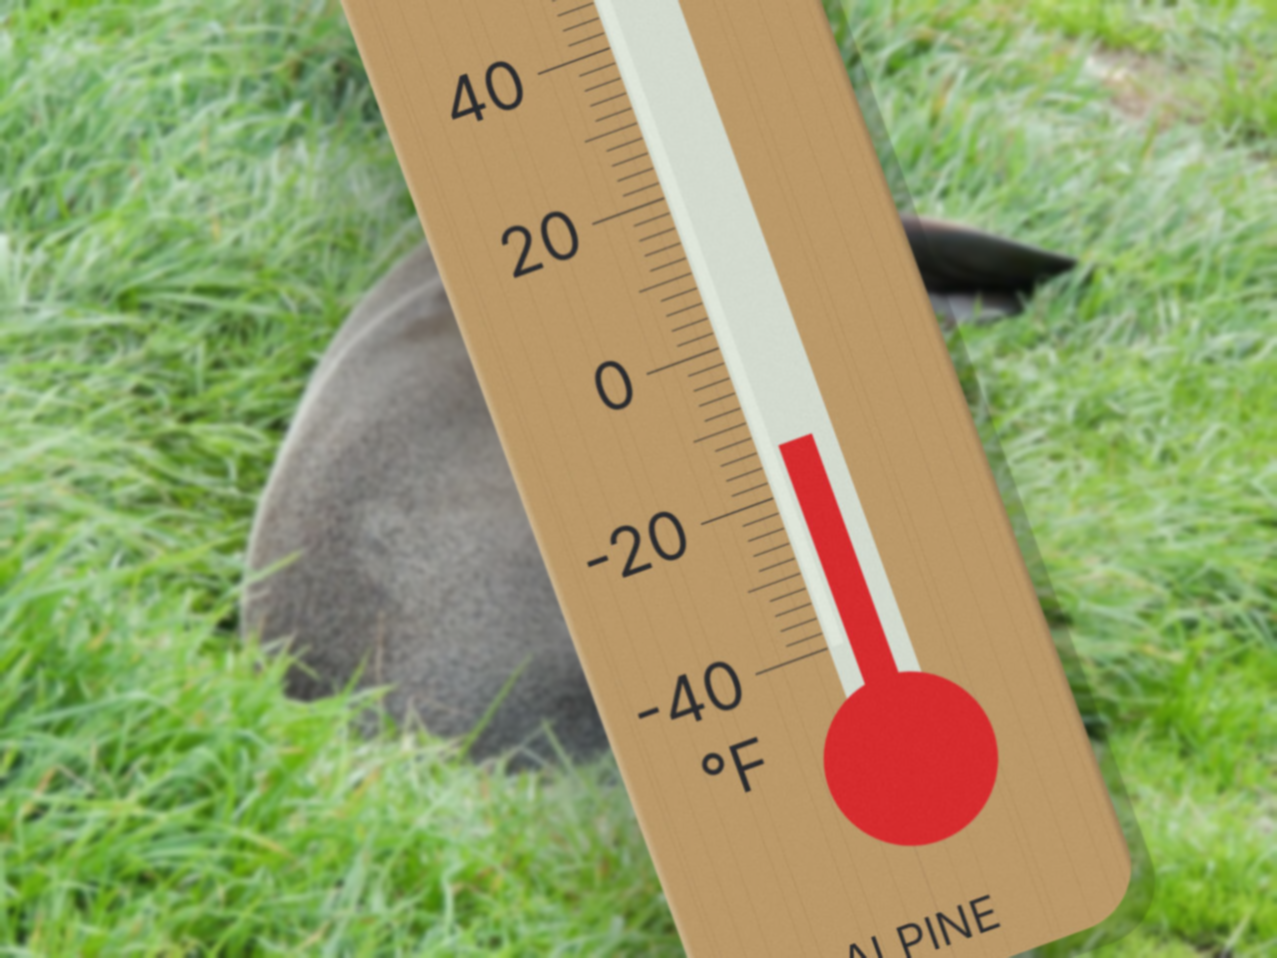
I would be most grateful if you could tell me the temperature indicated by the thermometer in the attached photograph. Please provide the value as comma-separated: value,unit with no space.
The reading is -14,°F
